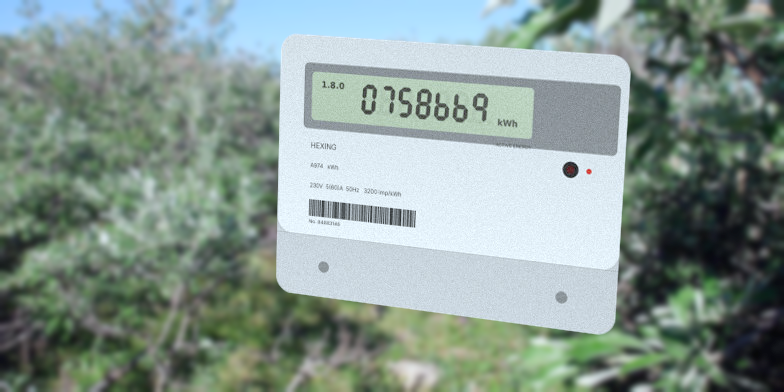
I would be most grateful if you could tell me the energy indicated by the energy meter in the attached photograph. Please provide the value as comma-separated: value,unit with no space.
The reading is 758669,kWh
